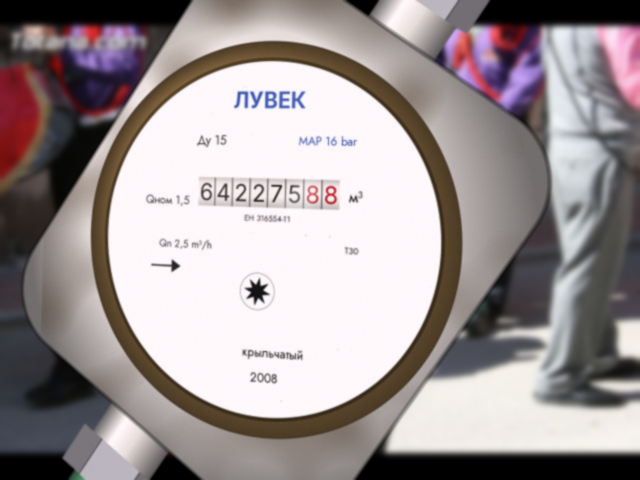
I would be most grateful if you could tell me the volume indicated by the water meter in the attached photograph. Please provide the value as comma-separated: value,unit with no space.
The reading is 642275.88,m³
